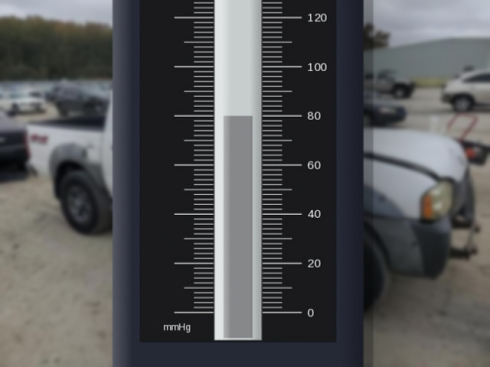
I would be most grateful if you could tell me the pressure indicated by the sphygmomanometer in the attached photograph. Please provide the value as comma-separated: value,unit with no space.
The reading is 80,mmHg
